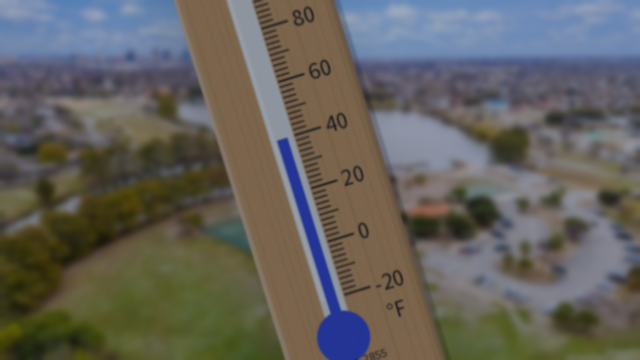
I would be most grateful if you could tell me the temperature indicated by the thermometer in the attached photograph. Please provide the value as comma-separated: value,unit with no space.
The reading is 40,°F
